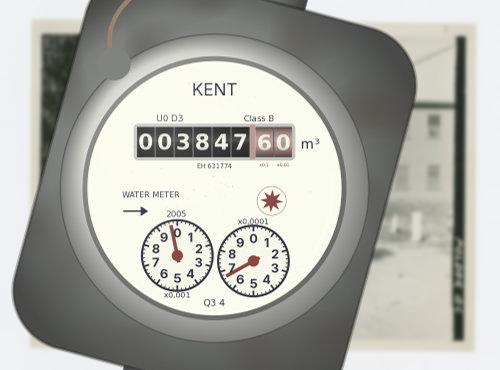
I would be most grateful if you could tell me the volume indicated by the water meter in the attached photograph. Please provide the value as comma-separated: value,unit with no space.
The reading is 3847.5996,m³
